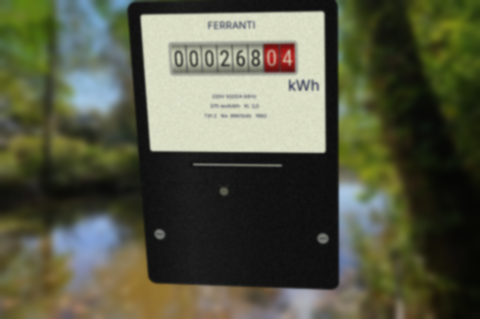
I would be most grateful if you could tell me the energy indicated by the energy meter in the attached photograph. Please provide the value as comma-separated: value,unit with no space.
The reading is 268.04,kWh
